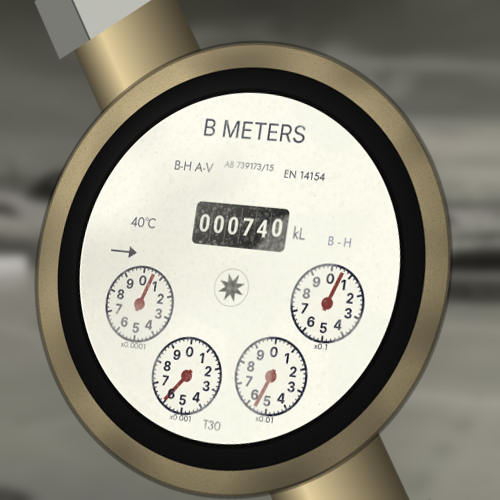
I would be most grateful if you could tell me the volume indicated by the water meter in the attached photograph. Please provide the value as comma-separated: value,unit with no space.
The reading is 740.0560,kL
